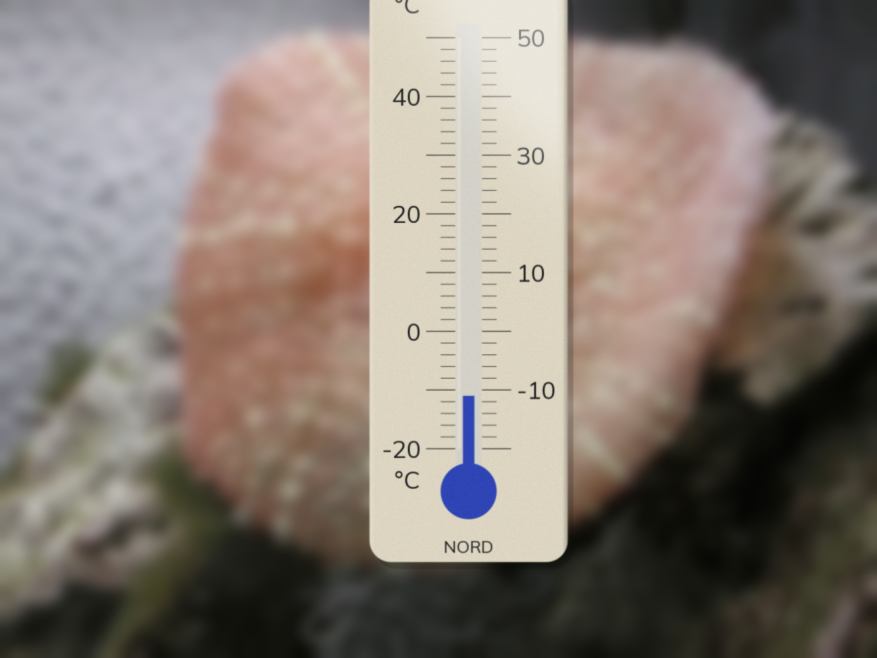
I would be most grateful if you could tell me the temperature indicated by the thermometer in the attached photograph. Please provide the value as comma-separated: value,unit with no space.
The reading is -11,°C
